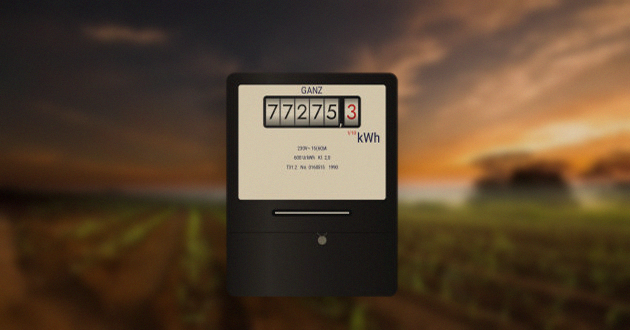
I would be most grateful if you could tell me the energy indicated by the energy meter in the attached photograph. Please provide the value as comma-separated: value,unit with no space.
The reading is 77275.3,kWh
